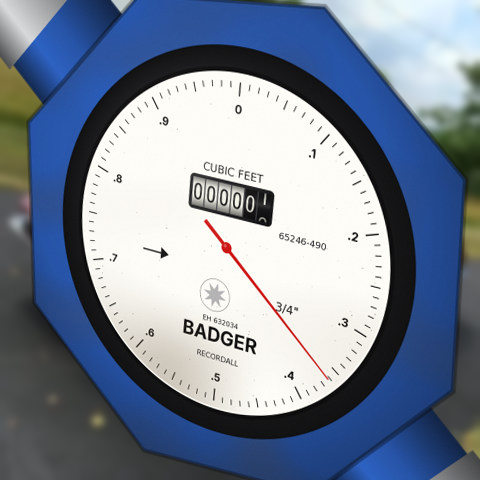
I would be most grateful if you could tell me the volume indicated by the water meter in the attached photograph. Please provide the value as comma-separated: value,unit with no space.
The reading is 1.36,ft³
